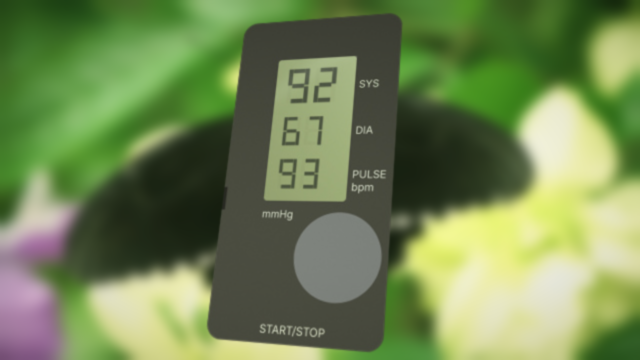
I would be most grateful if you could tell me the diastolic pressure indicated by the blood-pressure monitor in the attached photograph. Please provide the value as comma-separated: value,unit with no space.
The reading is 67,mmHg
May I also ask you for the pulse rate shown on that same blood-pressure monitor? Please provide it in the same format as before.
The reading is 93,bpm
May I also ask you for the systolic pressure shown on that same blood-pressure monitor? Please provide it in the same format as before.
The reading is 92,mmHg
